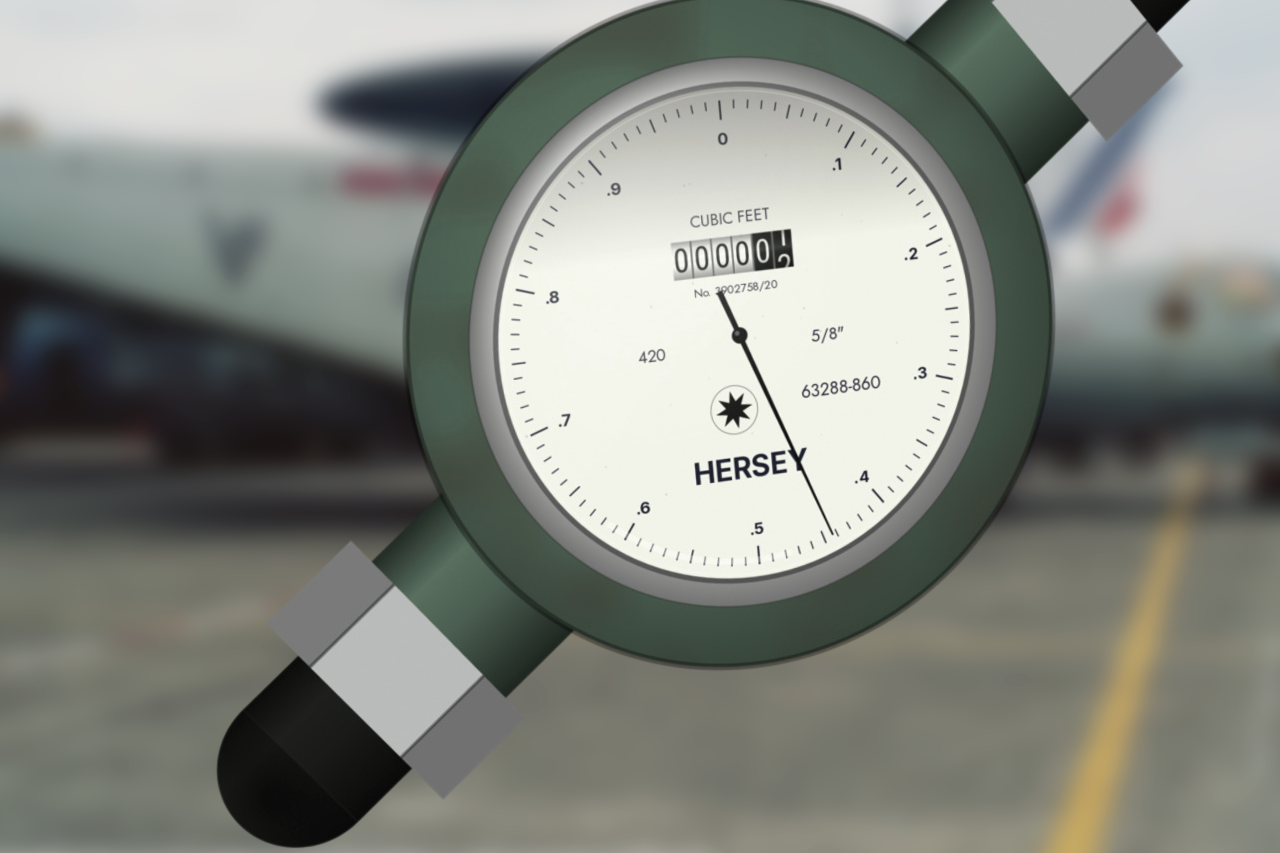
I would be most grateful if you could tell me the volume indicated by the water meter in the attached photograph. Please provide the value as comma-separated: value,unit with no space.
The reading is 1.44,ft³
